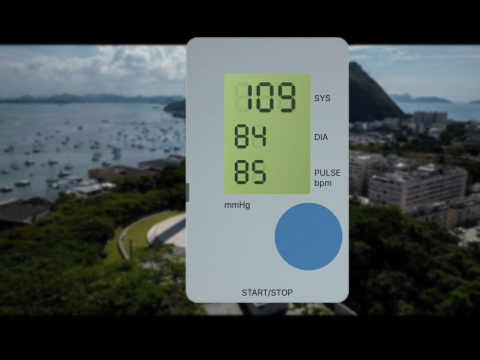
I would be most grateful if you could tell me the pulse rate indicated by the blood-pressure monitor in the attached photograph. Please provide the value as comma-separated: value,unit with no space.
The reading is 85,bpm
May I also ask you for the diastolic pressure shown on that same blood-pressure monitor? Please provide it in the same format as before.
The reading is 84,mmHg
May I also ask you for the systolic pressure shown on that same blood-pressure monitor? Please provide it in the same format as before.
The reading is 109,mmHg
